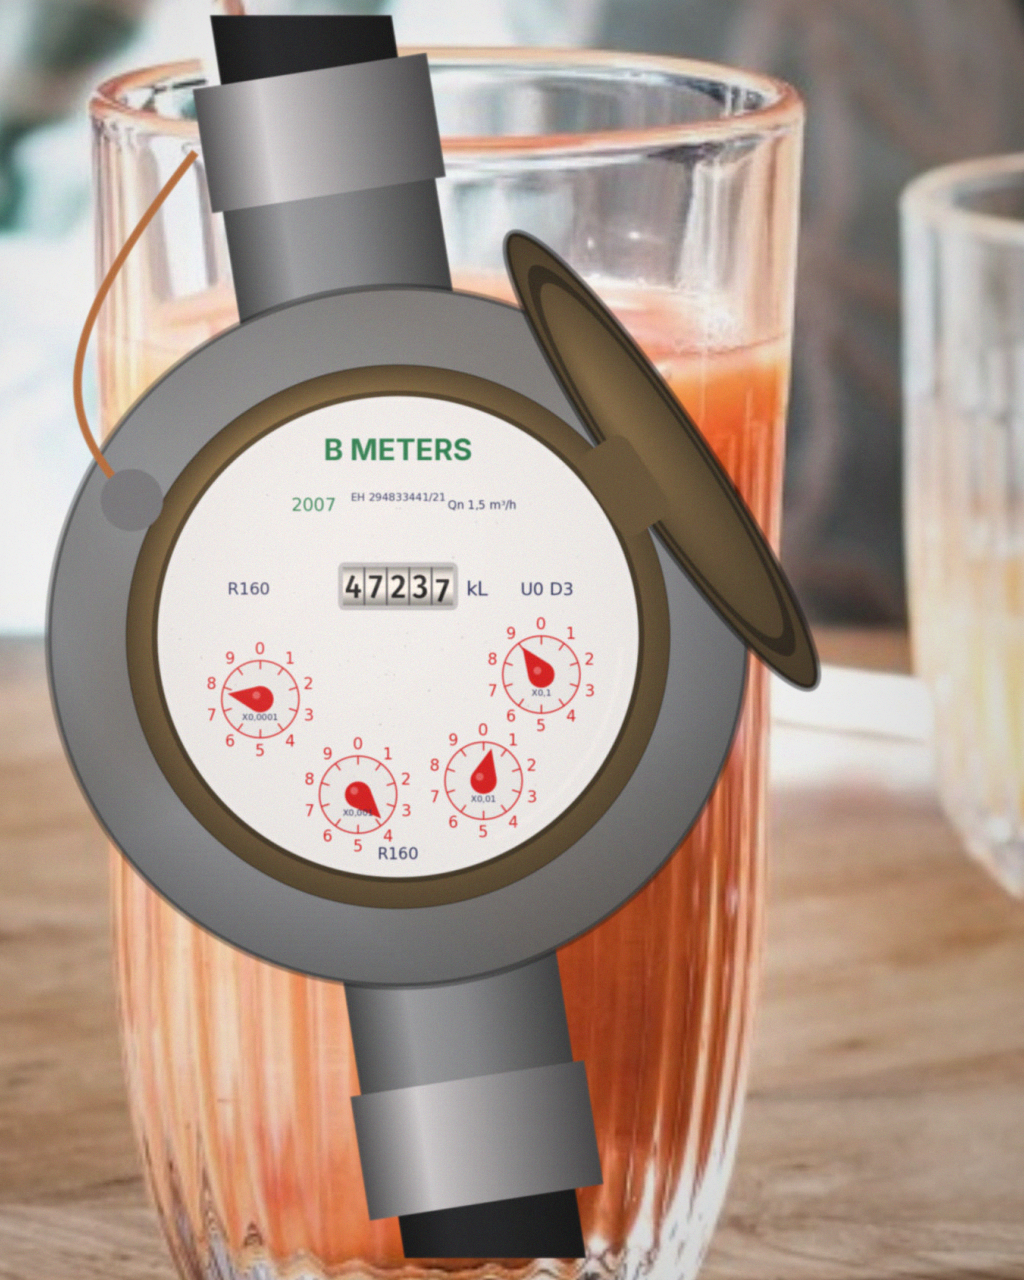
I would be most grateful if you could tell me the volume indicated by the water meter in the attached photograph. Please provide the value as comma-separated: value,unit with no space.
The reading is 47236.9037,kL
